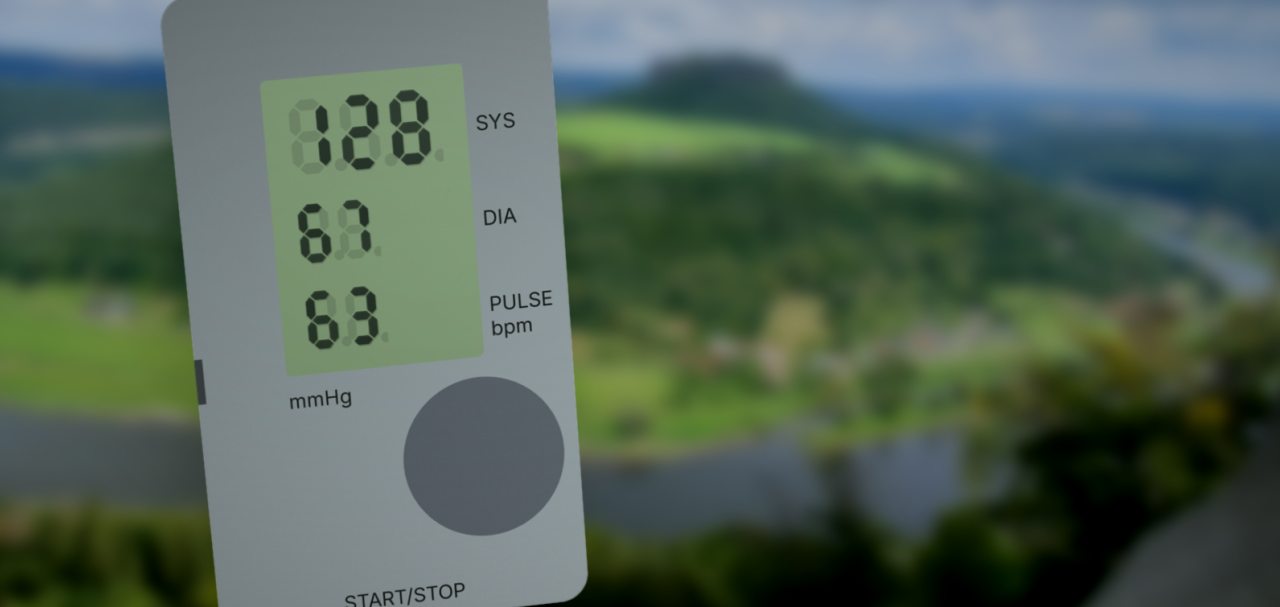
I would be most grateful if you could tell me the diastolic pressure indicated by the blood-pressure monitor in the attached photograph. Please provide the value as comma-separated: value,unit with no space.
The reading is 67,mmHg
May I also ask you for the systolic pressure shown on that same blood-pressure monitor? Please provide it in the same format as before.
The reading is 128,mmHg
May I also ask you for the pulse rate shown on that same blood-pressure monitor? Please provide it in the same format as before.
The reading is 63,bpm
